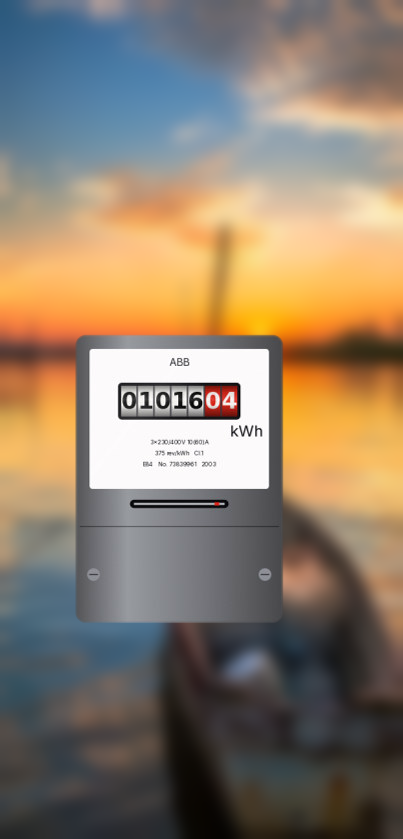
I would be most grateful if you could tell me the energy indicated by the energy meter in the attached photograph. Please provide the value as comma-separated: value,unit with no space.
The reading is 1016.04,kWh
